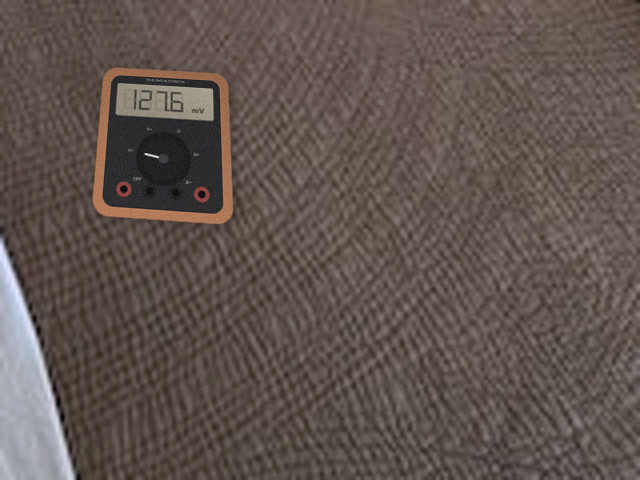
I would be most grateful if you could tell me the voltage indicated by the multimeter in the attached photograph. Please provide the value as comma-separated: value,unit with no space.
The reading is 127.6,mV
